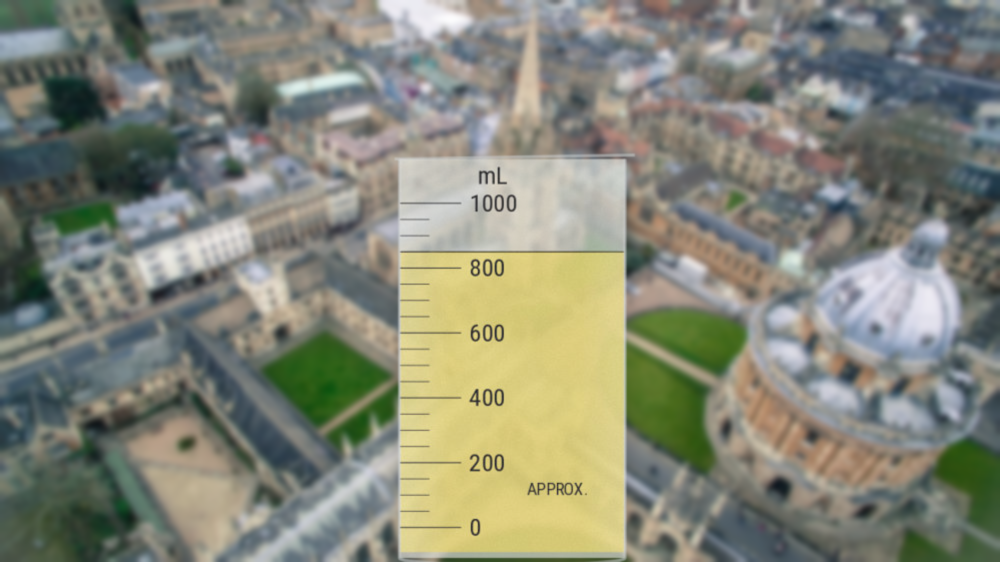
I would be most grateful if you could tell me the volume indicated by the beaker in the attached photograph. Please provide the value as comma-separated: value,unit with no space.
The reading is 850,mL
